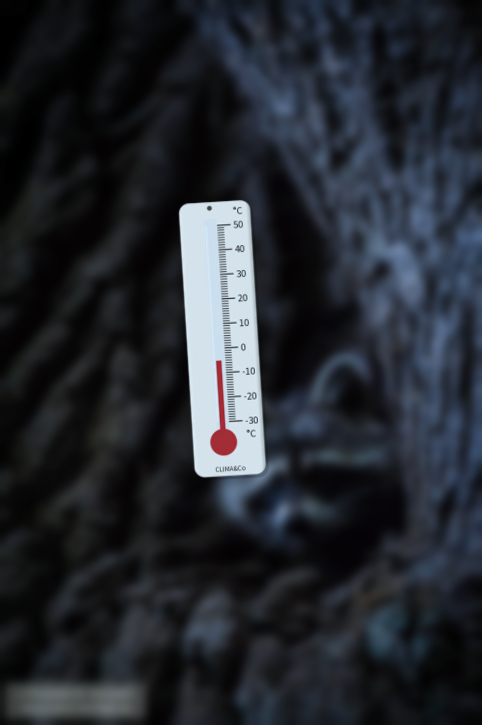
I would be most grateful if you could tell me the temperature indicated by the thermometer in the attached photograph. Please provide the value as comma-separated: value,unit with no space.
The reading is -5,°C
